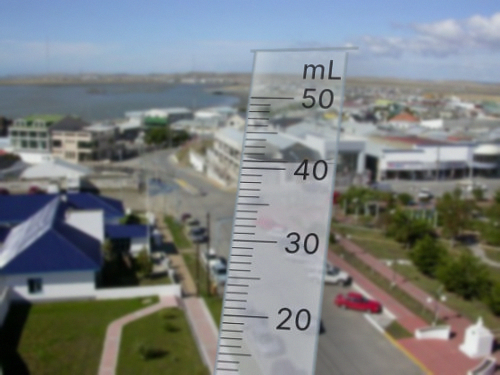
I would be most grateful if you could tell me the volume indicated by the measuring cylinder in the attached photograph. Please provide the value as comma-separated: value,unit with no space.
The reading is 41,mL
